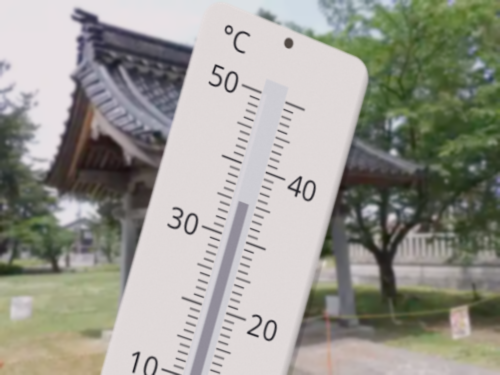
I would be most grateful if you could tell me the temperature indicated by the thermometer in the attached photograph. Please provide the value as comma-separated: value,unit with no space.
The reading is 35,°C
